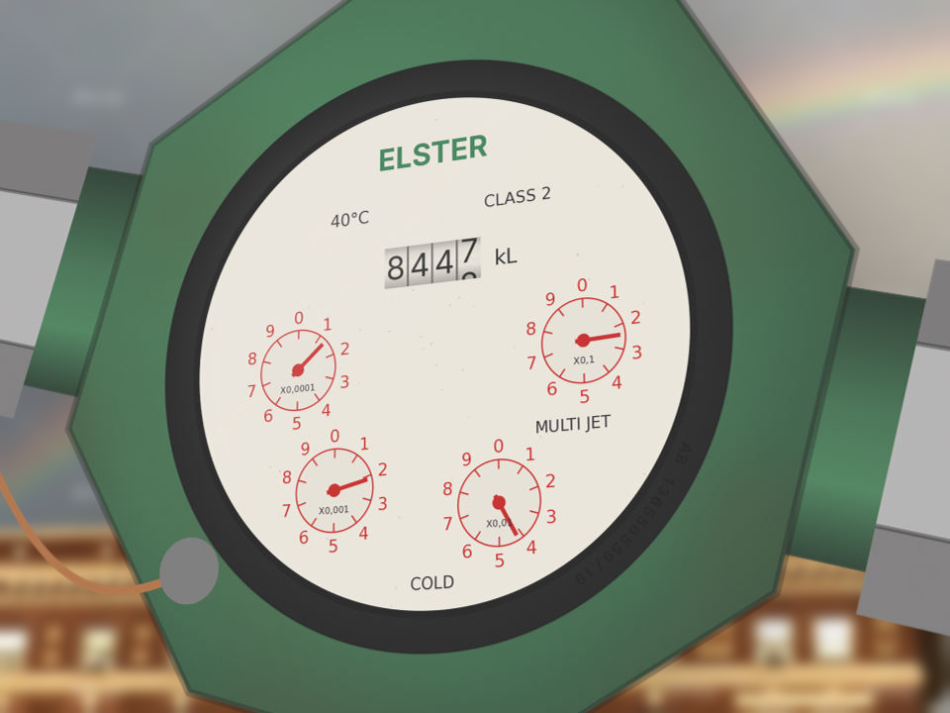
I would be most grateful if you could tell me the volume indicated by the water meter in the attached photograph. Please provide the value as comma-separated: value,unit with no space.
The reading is 8447.2421,kL
